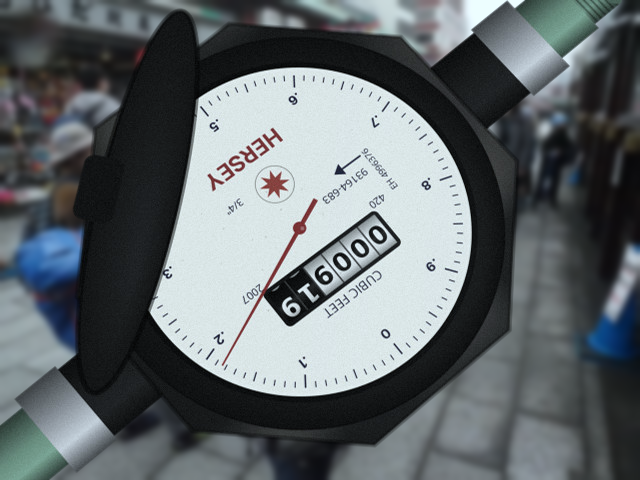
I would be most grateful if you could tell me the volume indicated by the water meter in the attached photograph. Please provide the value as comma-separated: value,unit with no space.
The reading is 919.18,ft³
